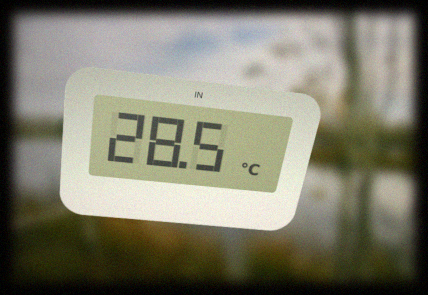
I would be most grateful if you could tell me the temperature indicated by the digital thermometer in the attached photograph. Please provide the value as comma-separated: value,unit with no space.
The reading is 28.5,°C
